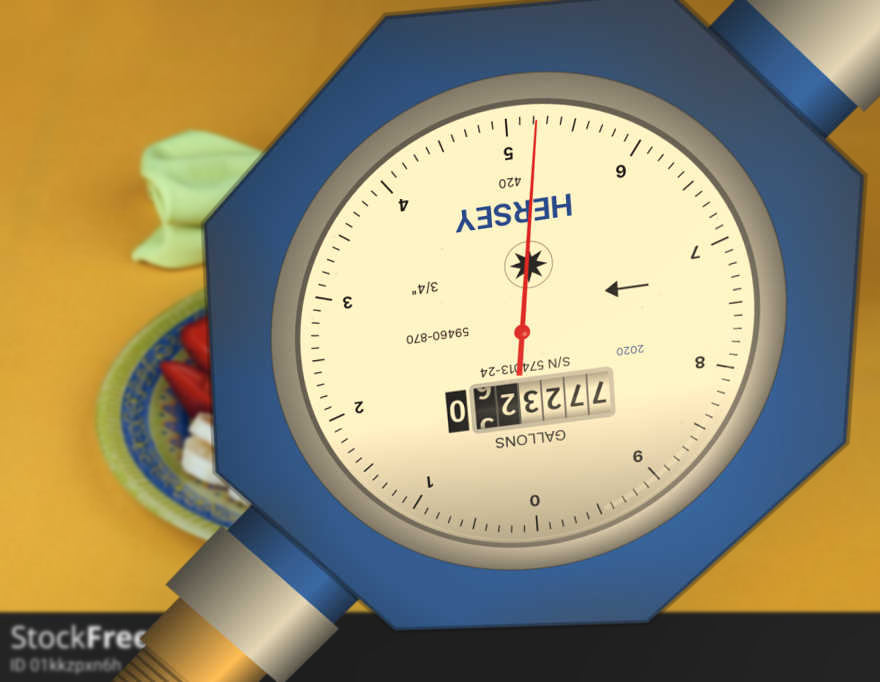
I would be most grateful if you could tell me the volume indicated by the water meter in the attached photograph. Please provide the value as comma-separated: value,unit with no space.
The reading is 7723255.2,gal
